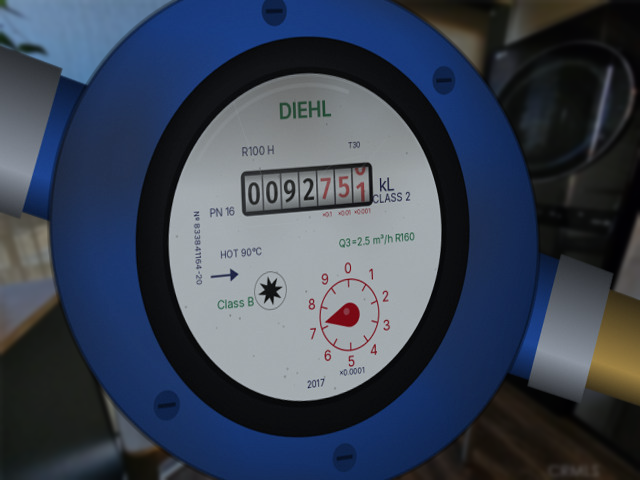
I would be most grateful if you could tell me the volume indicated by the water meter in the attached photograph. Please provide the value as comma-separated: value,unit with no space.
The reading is 92.7507,kL
